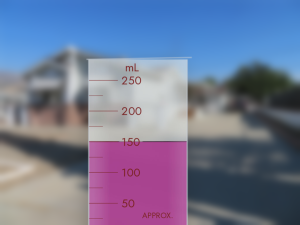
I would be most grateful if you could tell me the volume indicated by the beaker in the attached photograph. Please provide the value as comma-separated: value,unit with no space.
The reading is 150,mL
